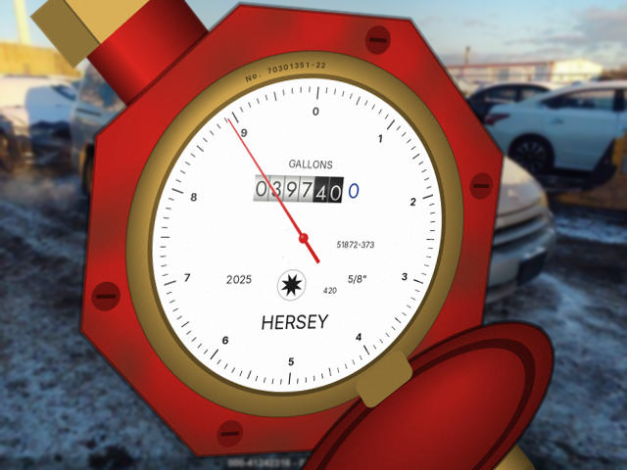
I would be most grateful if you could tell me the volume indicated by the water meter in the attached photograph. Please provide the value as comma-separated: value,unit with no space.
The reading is 397398.9,gal
